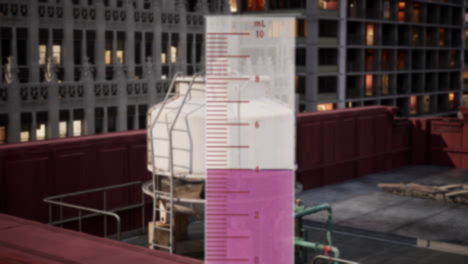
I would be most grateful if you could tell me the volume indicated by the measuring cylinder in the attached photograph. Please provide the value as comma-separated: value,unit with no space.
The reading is 4,mL
